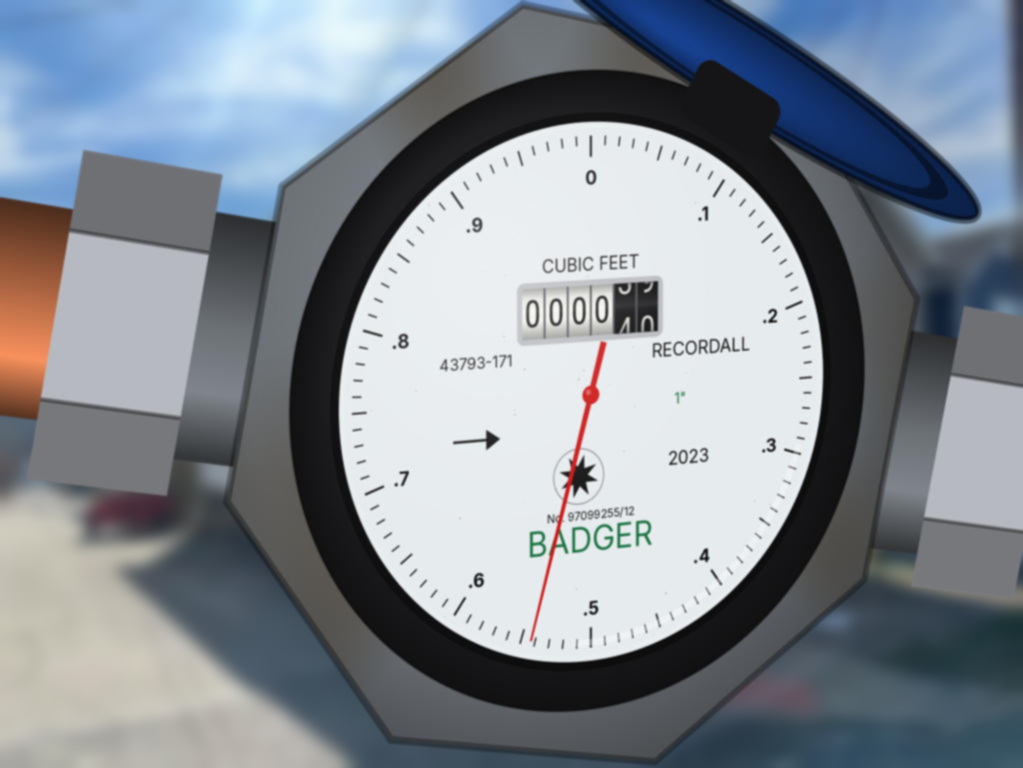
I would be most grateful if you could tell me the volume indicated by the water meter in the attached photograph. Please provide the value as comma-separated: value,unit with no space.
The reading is 39.54,ft³
